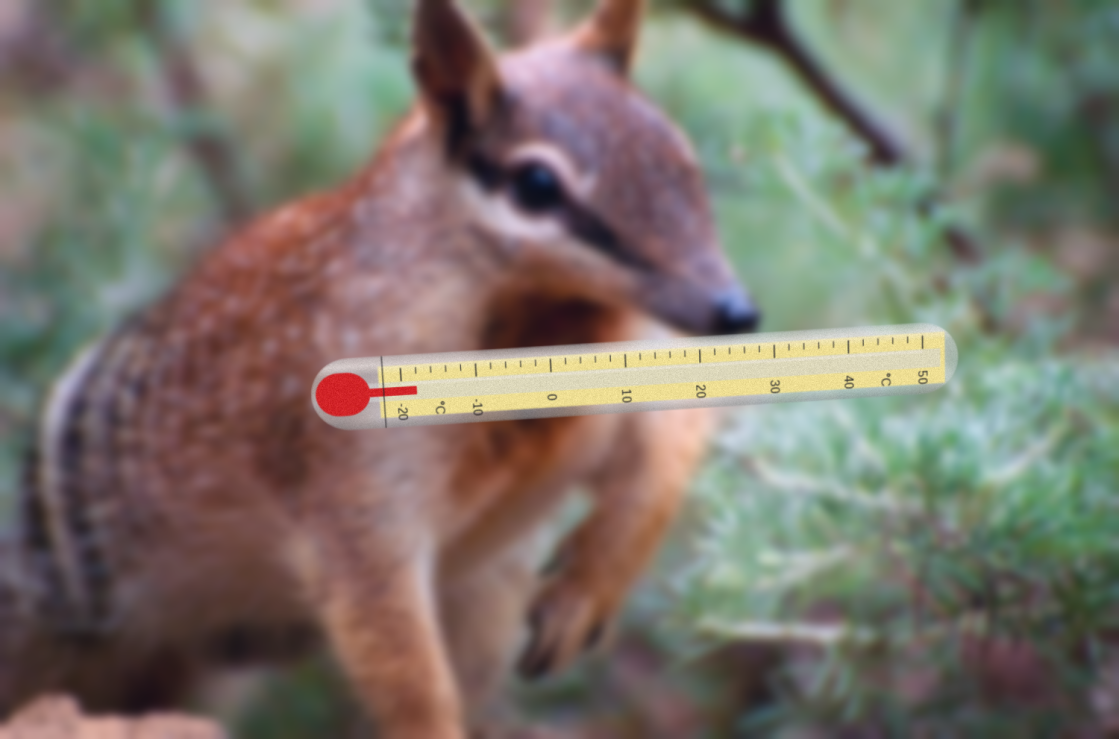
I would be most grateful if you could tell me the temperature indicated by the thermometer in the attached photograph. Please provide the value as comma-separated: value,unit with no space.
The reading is -18,°C
